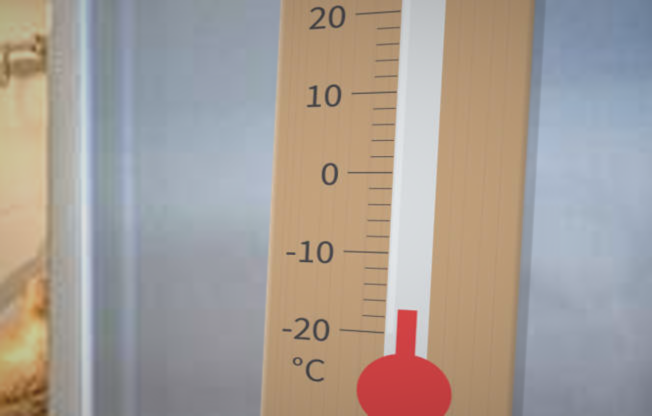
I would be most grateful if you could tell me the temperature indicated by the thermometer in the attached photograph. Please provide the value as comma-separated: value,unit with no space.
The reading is -17,°C
